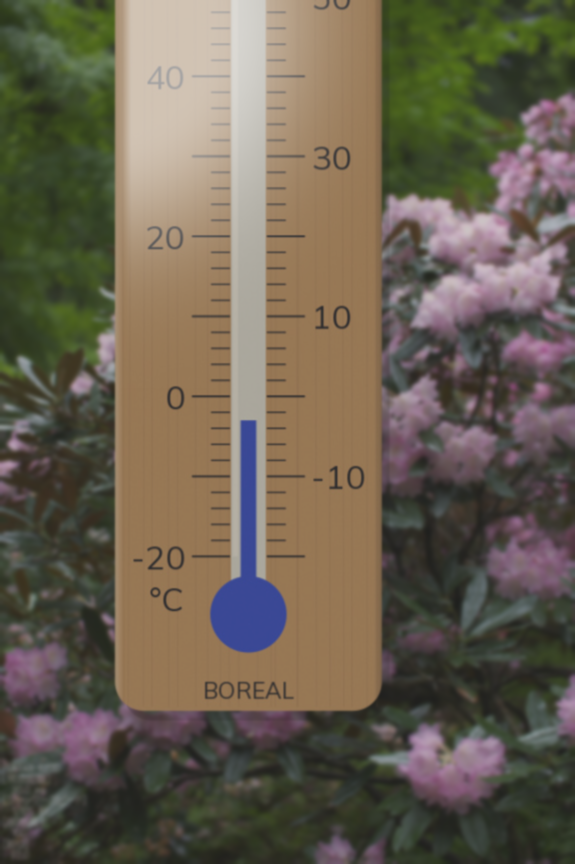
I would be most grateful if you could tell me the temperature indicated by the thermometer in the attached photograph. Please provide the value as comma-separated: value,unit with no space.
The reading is -3,°C
